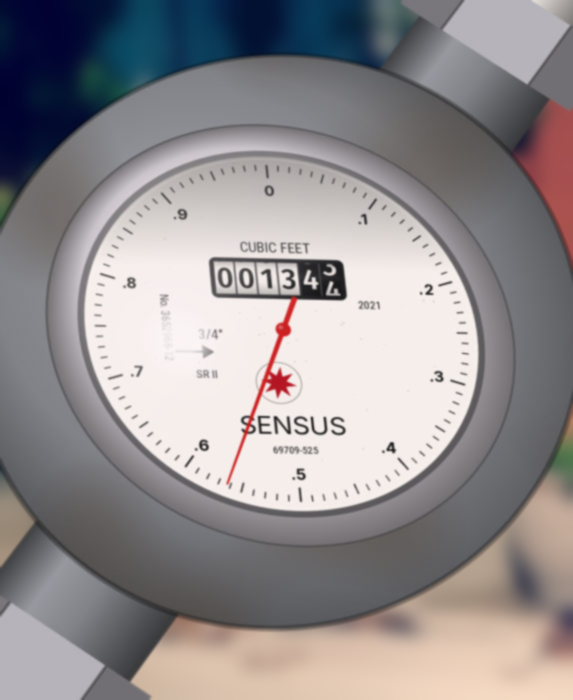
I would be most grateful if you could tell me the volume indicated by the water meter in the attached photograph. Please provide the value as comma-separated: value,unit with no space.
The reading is 1343.56,ft³
